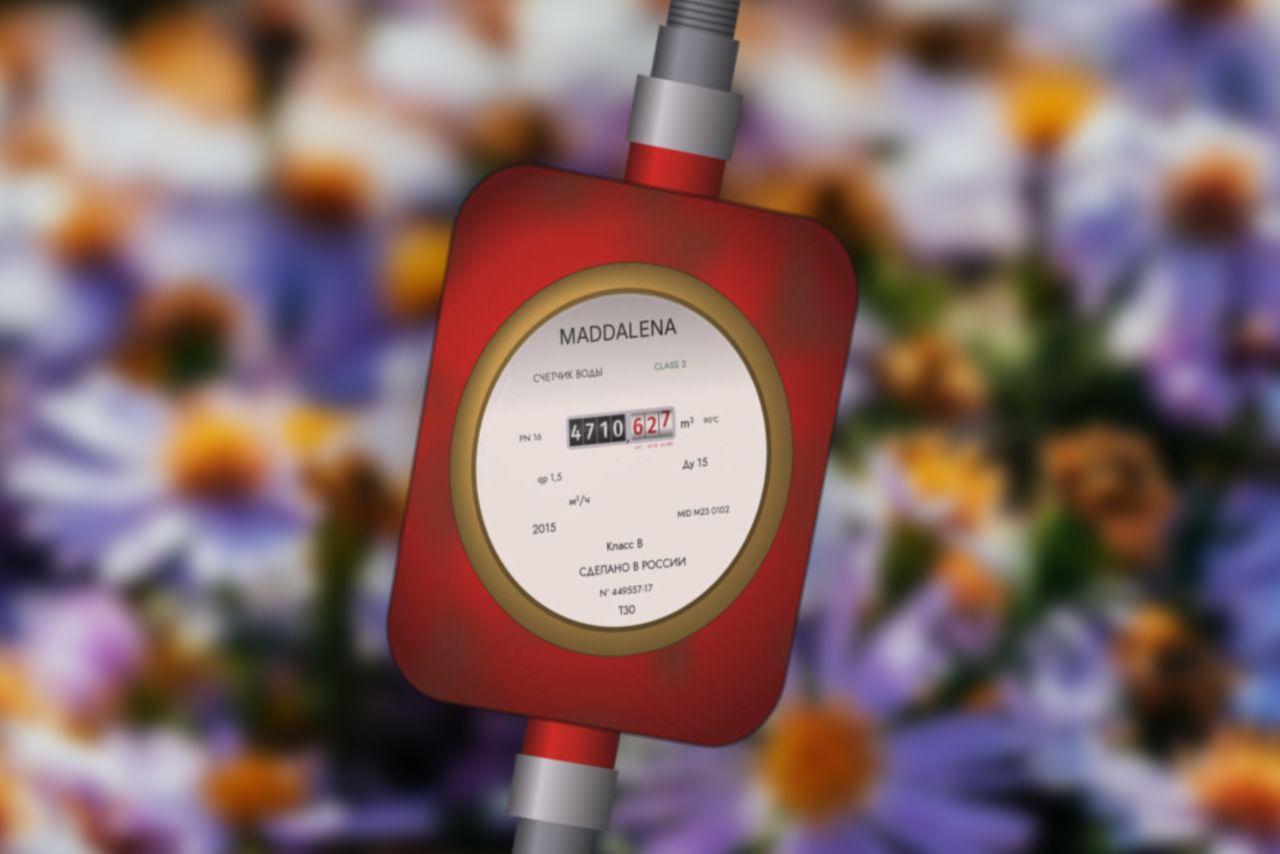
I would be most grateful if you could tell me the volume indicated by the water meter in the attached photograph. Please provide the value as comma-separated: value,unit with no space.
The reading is 4710.627,m³
